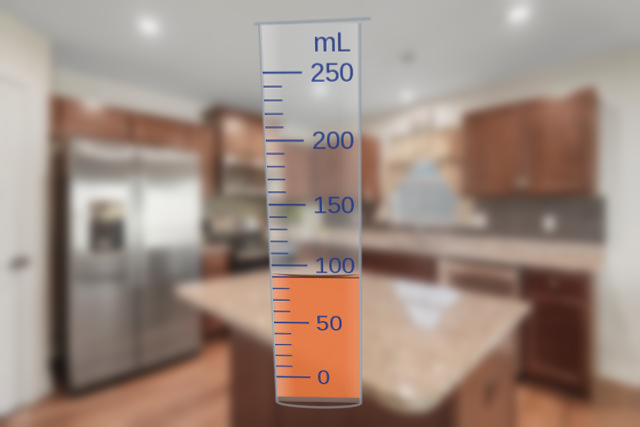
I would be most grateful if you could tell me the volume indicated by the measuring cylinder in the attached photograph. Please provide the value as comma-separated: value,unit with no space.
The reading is 90,mL
